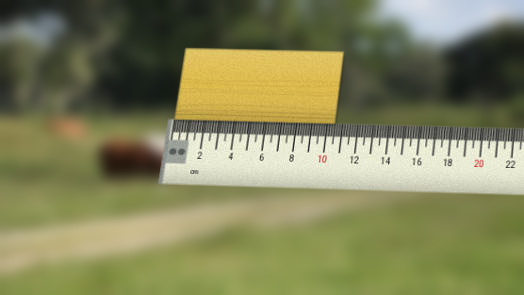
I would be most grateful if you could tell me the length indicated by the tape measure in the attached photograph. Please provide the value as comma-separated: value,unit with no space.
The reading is 10.5,cm
